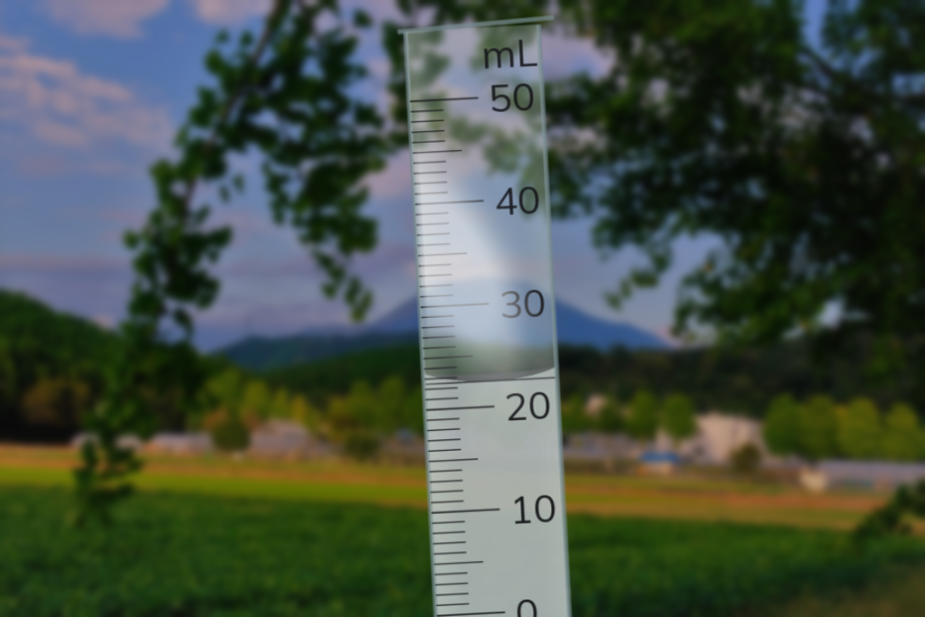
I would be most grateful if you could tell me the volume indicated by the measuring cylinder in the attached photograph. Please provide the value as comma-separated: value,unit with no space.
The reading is 22.5,mL
